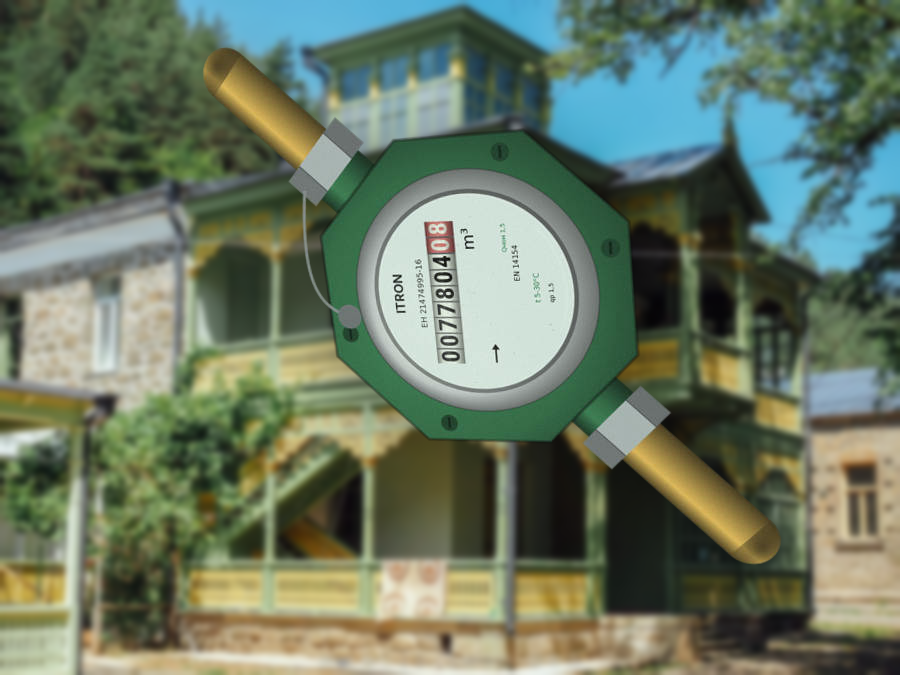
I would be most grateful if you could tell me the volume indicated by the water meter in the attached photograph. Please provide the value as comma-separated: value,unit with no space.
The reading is 77804.08,m³
